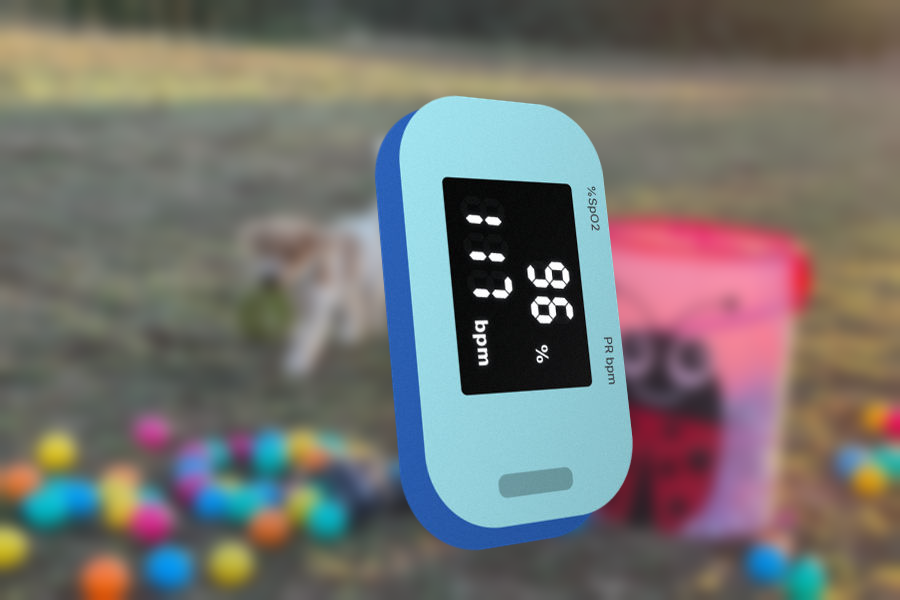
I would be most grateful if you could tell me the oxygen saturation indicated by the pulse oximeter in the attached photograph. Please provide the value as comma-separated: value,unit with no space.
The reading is 96,%
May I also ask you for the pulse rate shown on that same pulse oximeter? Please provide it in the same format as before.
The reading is 117,bpm
